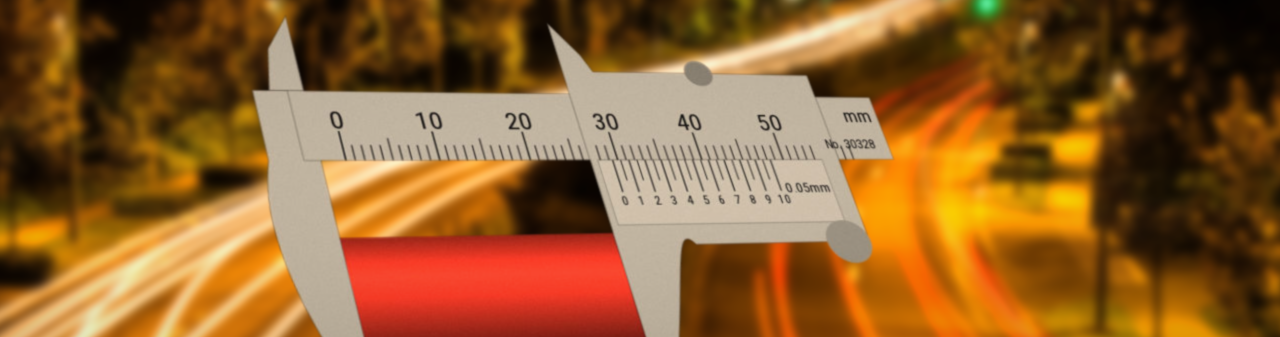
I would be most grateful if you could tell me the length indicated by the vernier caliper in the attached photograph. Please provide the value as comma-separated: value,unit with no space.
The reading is 29.4,mm
